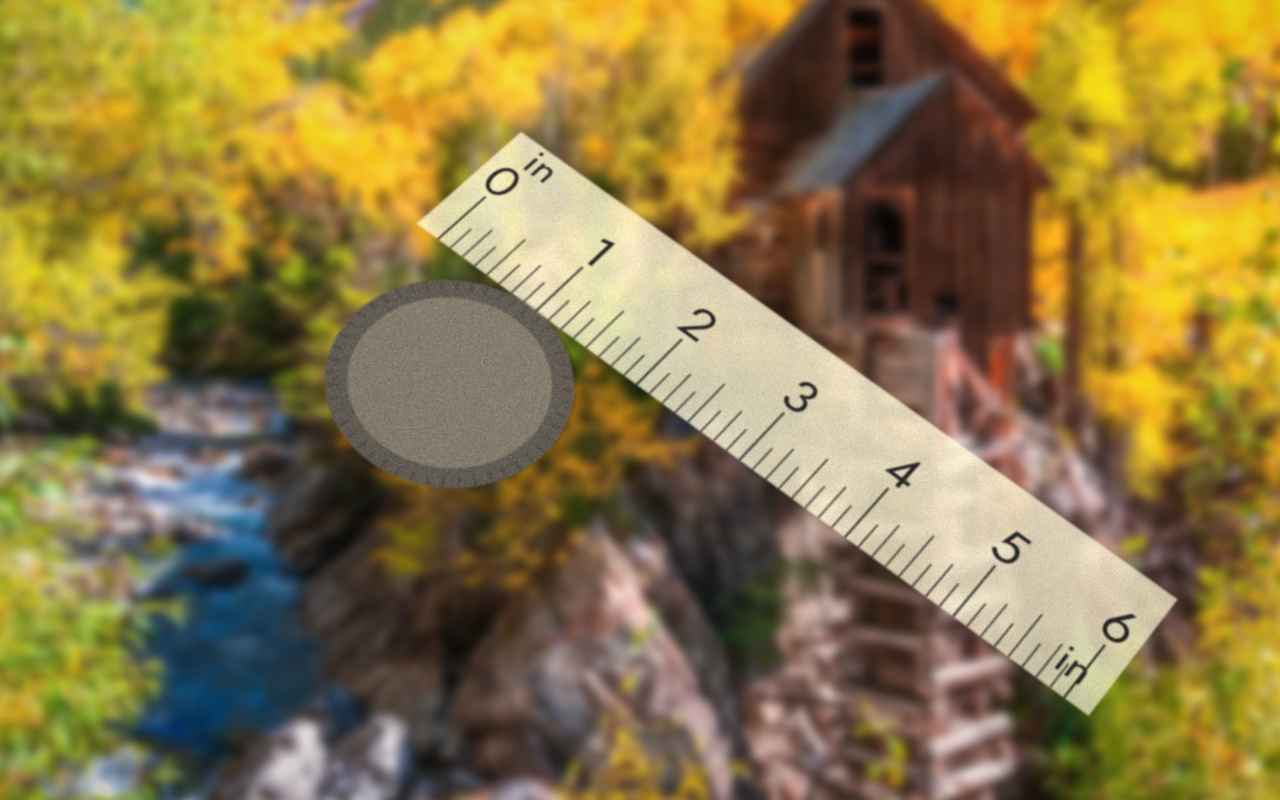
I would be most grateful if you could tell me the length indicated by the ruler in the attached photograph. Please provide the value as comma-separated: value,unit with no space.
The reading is 1.875,in
